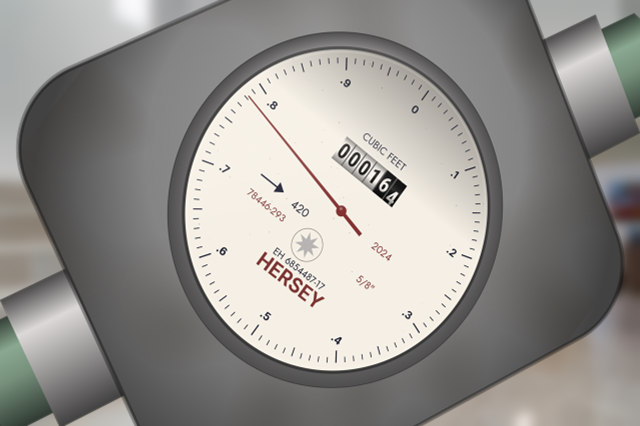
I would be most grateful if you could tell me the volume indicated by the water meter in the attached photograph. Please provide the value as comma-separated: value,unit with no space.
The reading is 163.78,ft³
